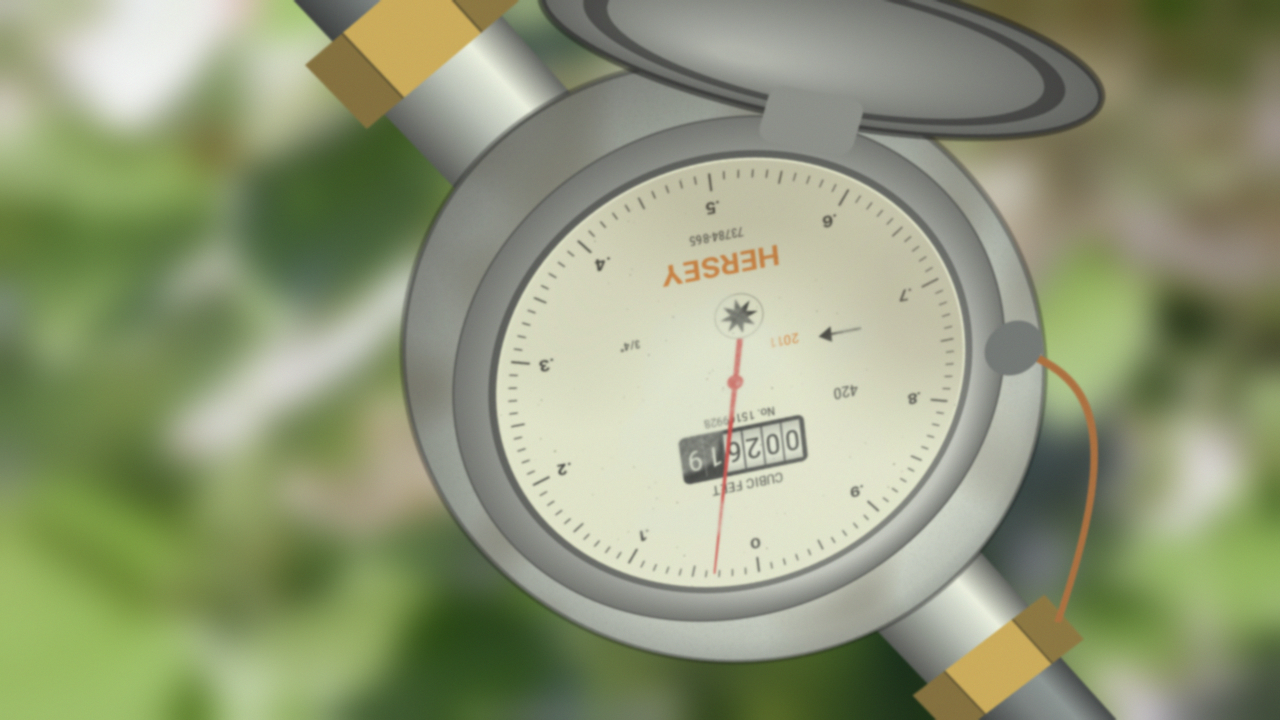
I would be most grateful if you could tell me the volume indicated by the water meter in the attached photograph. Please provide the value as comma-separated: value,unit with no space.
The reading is 2619.03,ft³
